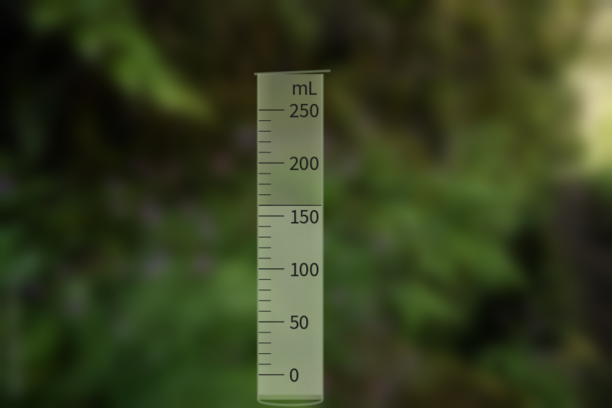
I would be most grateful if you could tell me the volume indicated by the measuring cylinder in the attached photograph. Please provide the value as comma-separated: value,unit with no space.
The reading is 160,mL
